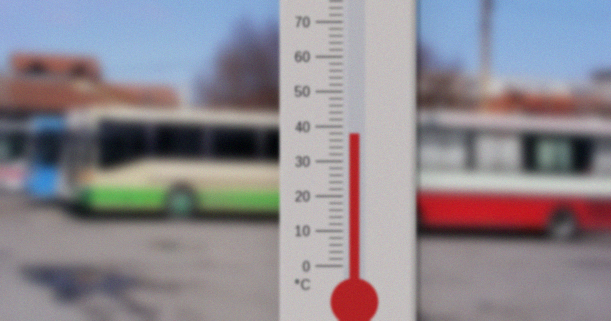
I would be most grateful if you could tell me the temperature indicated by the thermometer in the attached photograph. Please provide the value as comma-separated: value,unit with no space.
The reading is 38,°C
